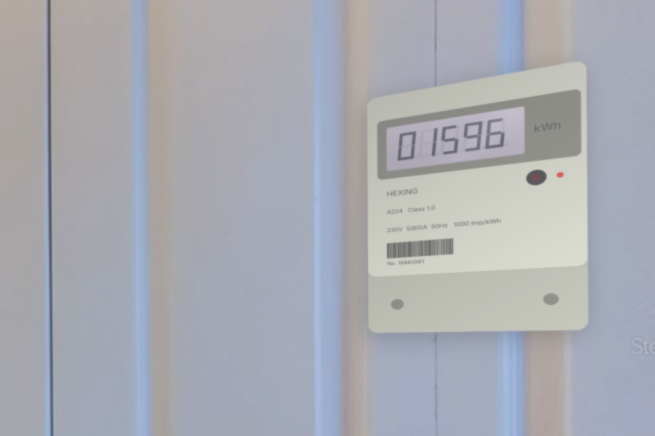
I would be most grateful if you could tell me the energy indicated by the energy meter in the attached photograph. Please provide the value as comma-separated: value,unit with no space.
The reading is 1596,kWh
